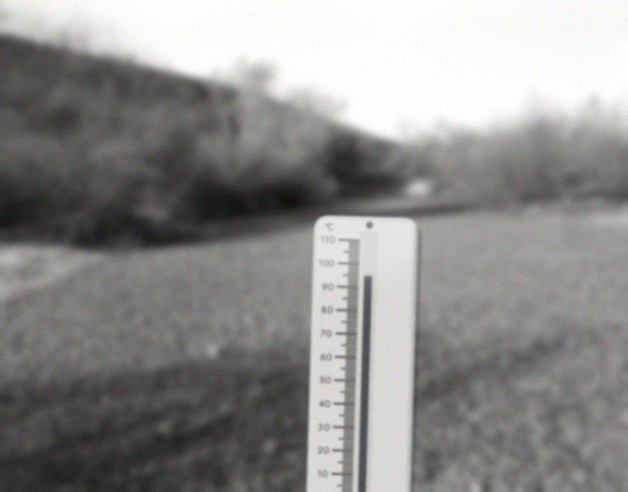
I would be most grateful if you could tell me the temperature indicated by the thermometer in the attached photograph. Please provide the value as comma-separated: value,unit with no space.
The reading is 95,°C
